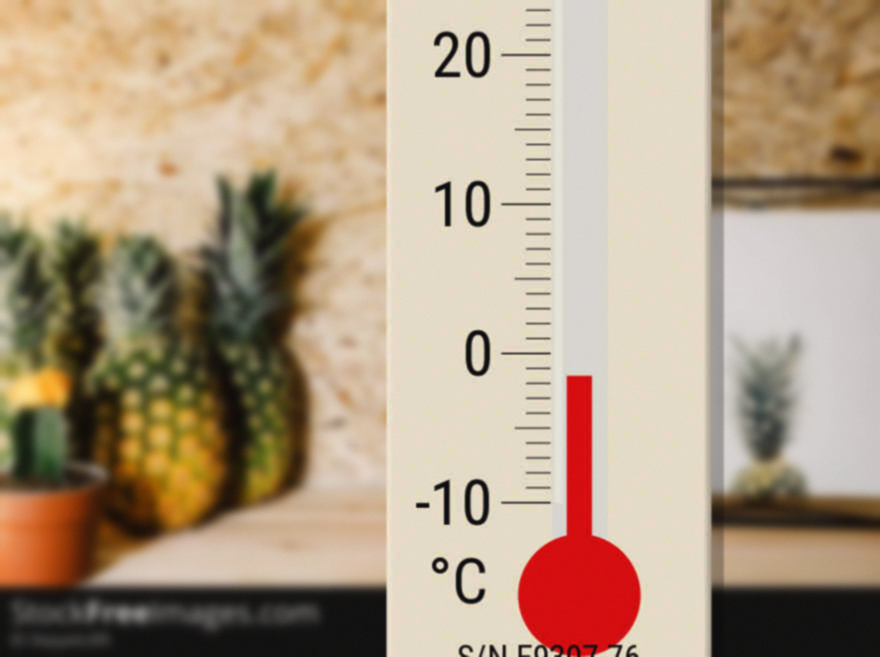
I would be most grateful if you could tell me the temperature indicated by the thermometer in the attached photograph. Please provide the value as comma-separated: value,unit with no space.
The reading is -1.5,°C
